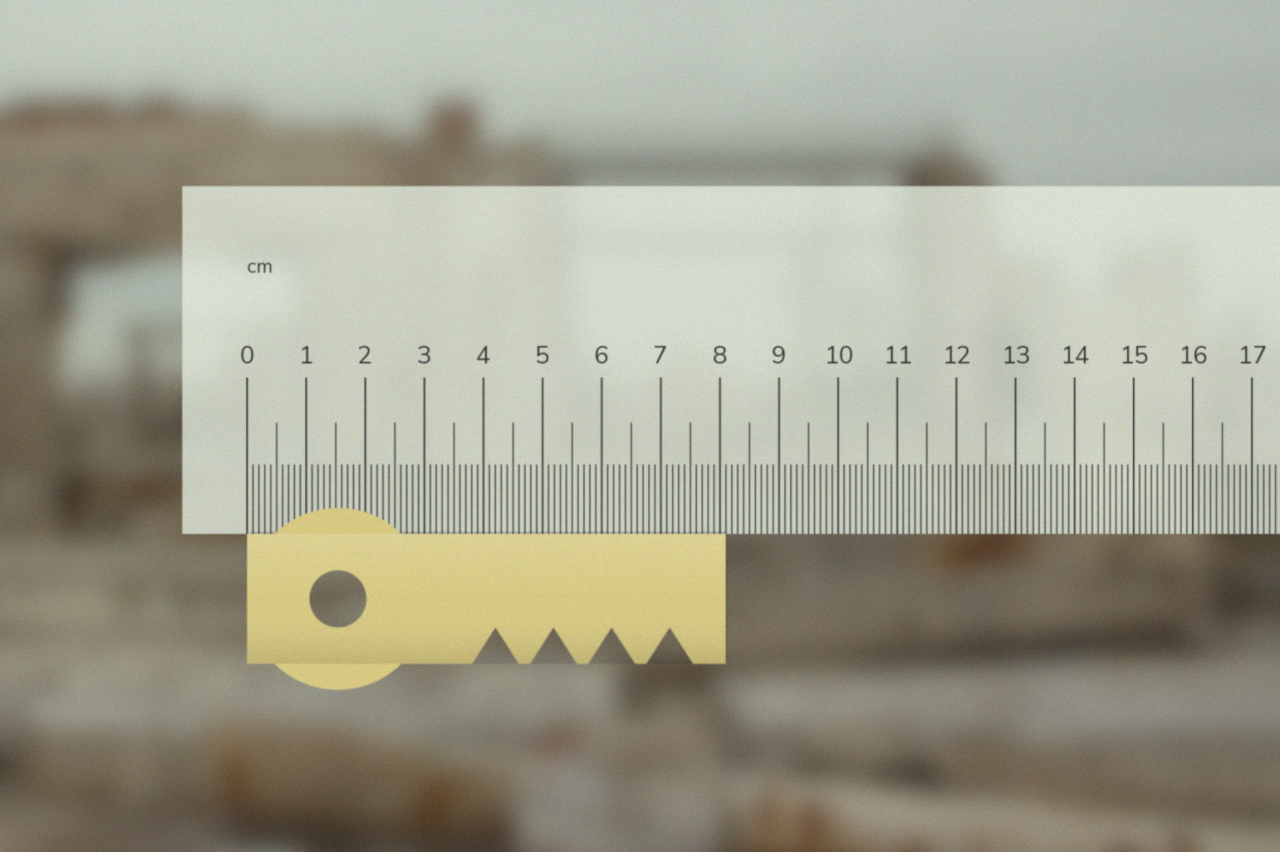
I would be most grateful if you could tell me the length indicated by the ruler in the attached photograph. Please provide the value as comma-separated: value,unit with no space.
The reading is 8.1,cm
